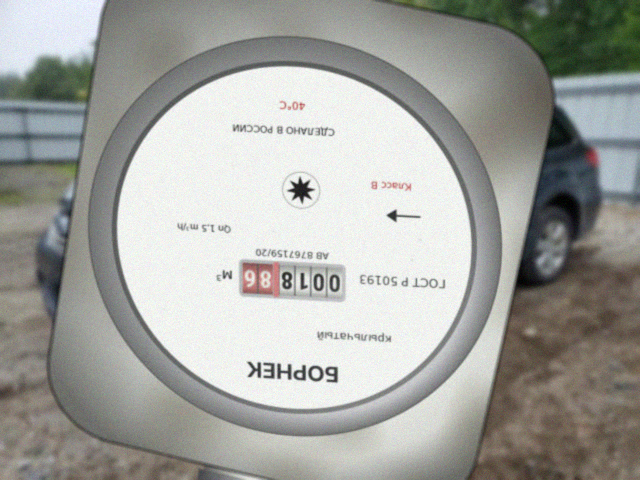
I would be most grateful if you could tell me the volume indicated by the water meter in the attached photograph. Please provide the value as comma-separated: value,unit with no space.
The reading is 18.86,m³
